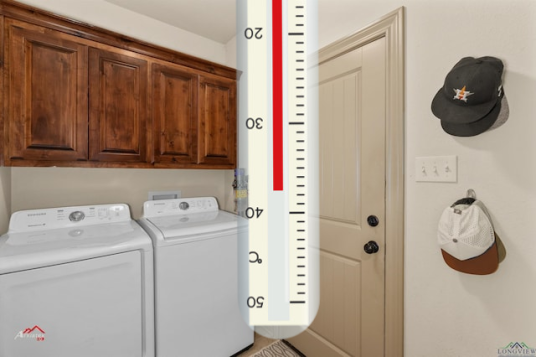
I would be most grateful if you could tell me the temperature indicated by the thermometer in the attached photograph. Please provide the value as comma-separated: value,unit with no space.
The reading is 37.5,°C
